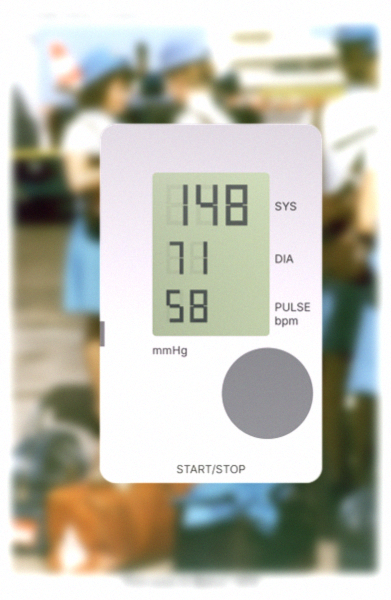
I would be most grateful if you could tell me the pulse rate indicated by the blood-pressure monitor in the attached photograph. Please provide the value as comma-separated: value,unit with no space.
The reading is 58,bpm
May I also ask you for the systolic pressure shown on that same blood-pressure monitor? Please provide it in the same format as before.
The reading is 148,mmHg
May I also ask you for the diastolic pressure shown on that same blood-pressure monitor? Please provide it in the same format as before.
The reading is 71,mmHg
